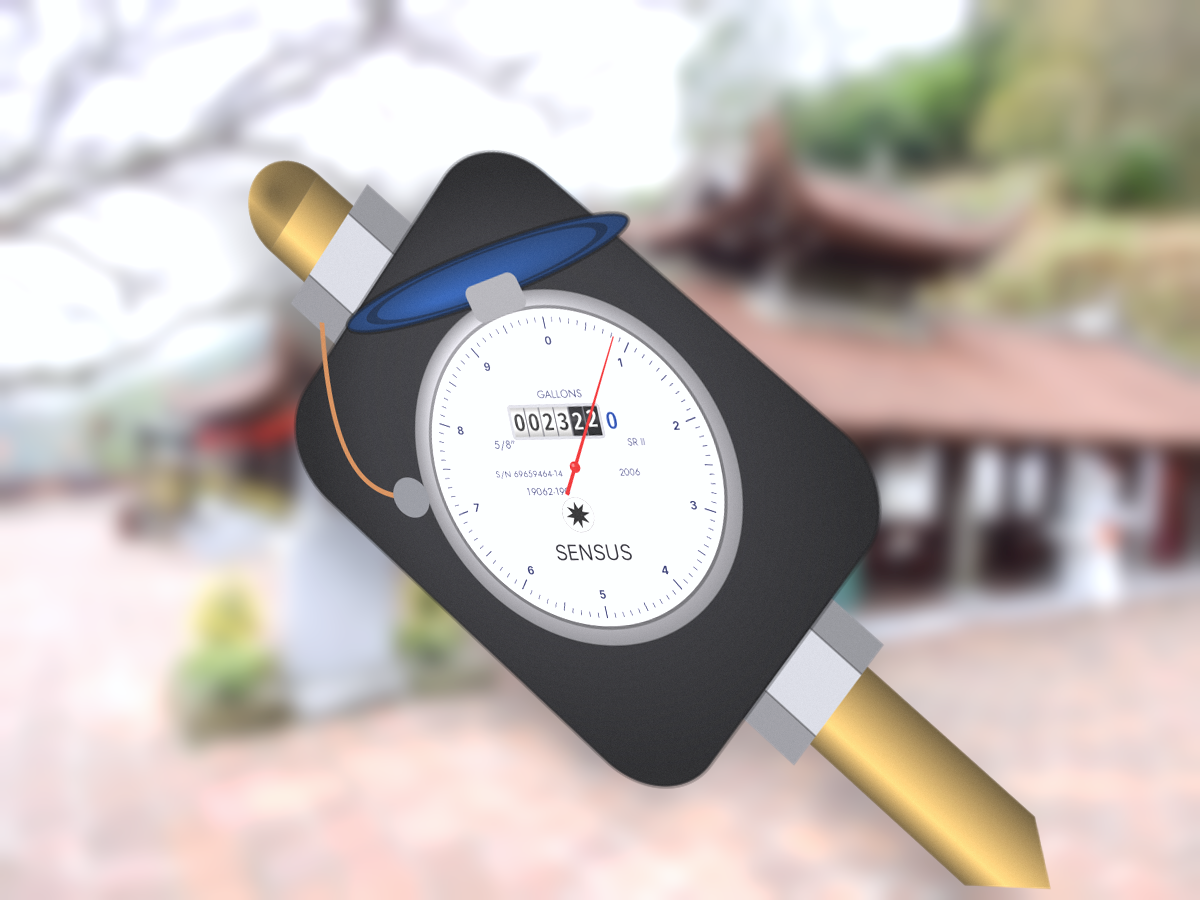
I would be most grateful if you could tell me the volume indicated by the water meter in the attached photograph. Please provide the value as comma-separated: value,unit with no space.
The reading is 23220.8,gal
